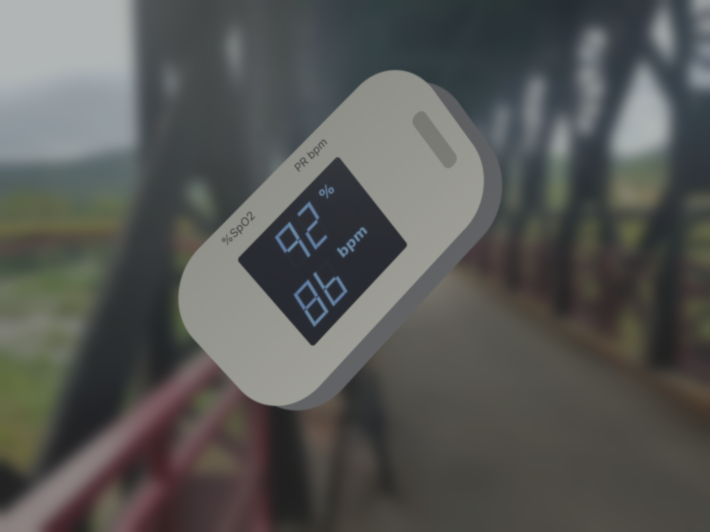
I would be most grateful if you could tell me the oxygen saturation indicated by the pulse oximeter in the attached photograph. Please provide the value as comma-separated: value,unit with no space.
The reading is 92,%
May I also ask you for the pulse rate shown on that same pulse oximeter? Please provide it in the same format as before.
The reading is 86,bpm
